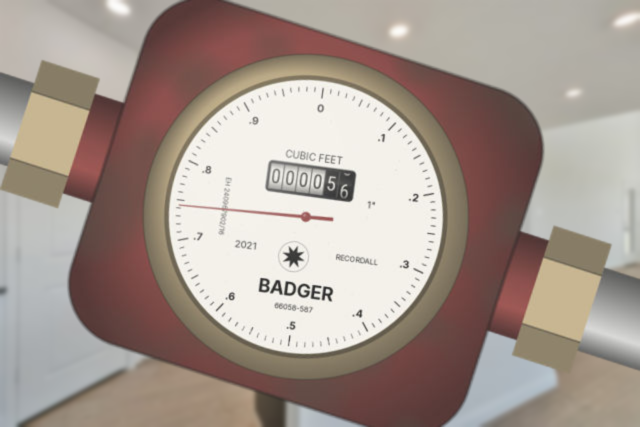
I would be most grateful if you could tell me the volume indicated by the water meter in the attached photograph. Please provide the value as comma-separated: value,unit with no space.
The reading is 55.74,ft³
